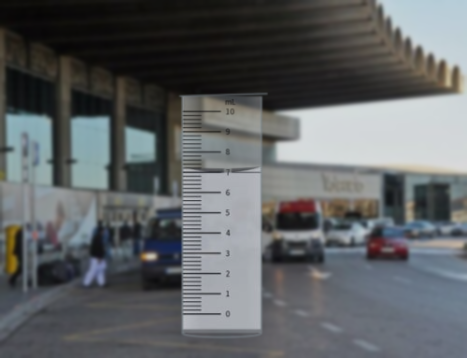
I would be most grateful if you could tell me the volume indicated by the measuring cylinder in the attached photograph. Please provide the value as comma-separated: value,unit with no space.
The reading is 7,mL
